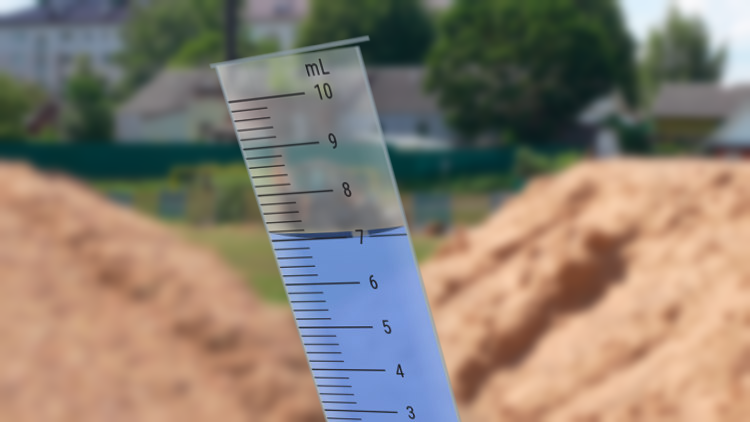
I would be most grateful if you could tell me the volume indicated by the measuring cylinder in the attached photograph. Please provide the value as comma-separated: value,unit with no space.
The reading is 7,mL
